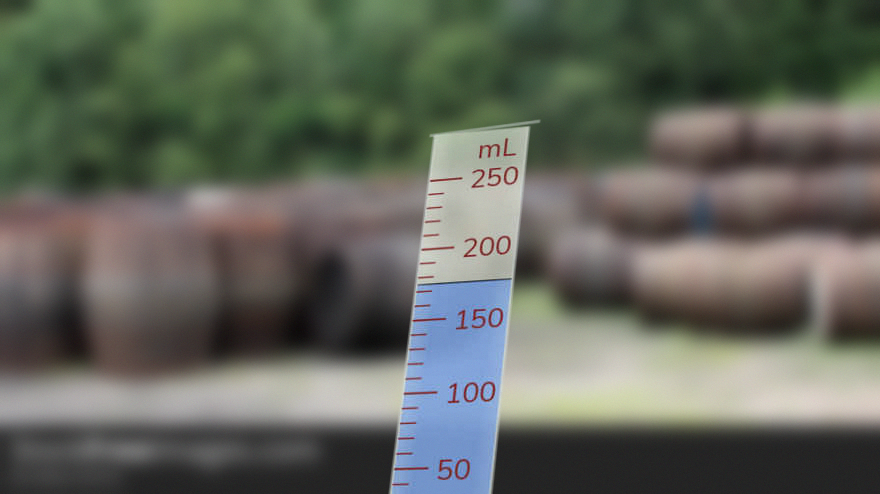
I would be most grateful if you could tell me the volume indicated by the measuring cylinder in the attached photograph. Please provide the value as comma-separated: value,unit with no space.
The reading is 175,mL
